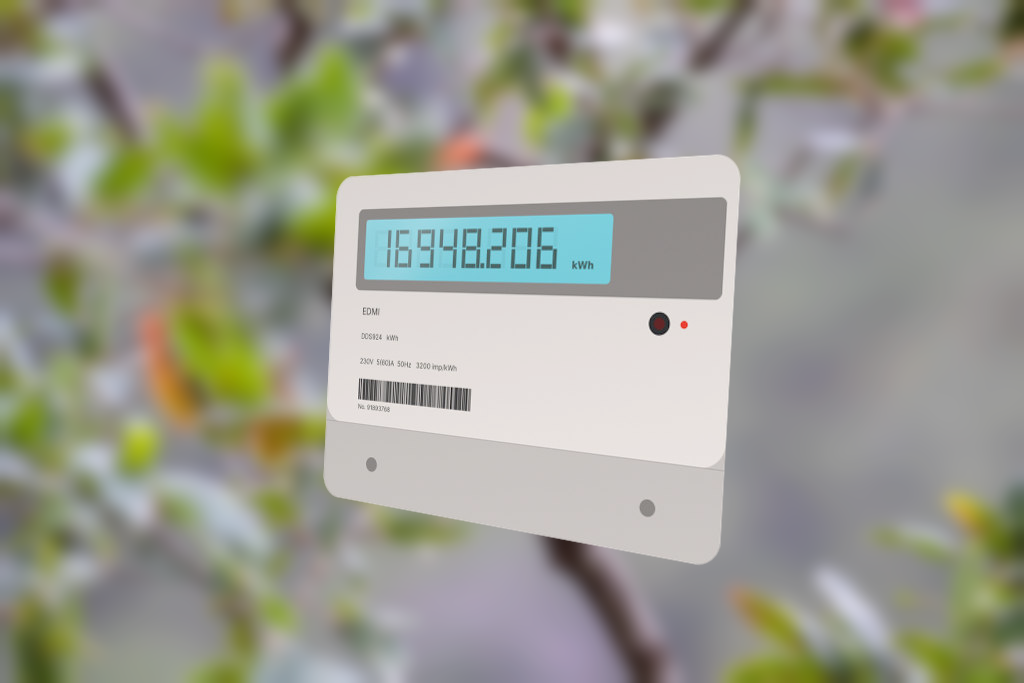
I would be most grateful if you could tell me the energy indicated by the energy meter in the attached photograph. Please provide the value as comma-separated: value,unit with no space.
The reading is 16948.206,kWh
